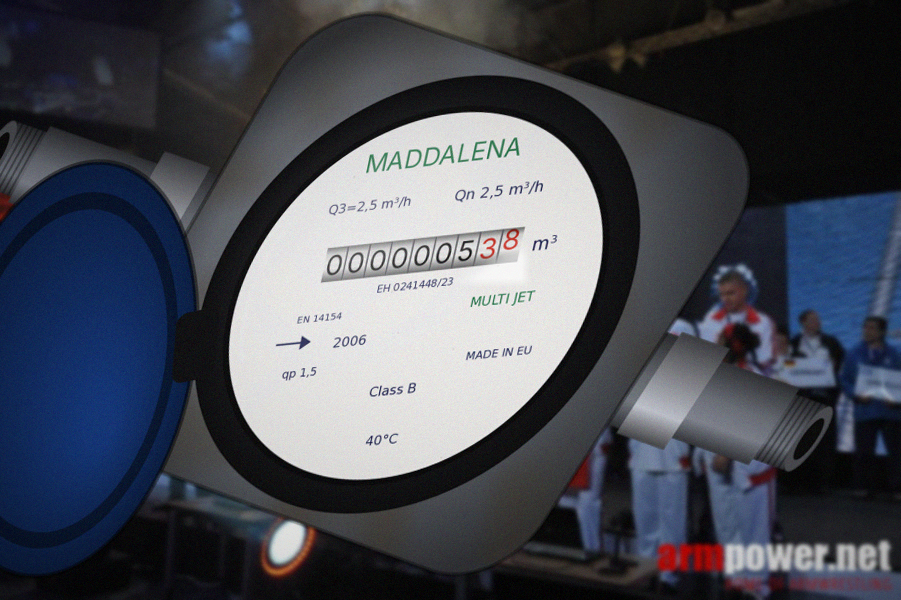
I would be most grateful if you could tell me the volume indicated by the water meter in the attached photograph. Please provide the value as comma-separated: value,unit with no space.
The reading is 5.38,m³
